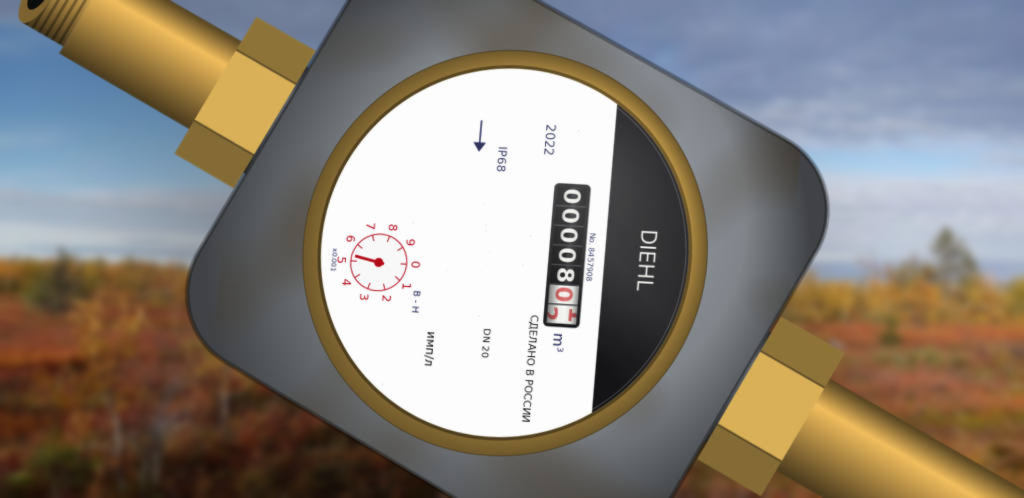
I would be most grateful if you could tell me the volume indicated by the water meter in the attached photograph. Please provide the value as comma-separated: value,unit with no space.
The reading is 8.015,m³
